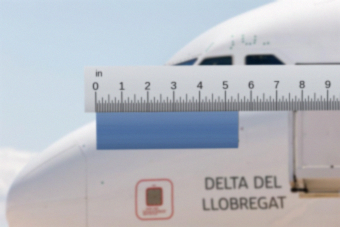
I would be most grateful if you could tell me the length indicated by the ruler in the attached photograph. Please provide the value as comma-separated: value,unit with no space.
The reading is 5.5,in
